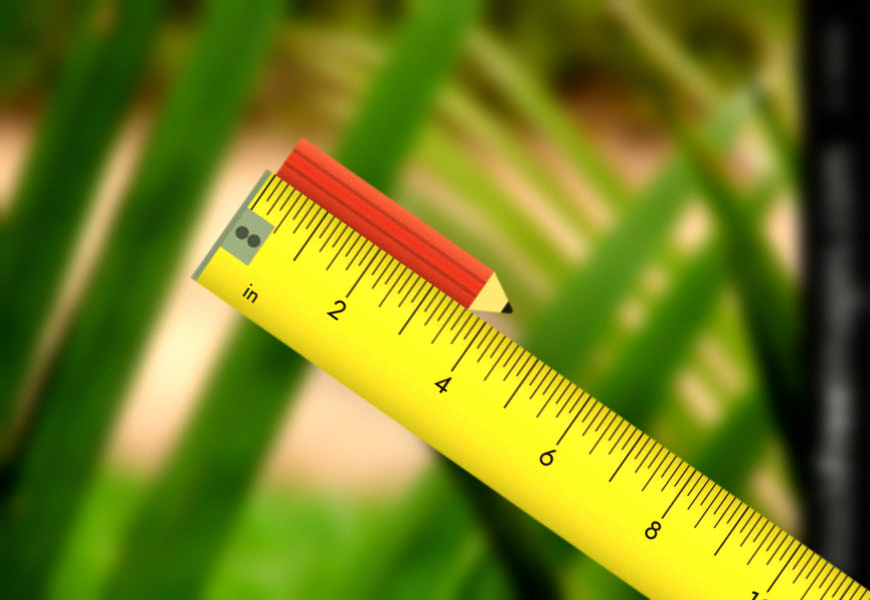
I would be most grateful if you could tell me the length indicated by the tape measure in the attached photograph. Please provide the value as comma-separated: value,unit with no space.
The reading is 4.25,in
